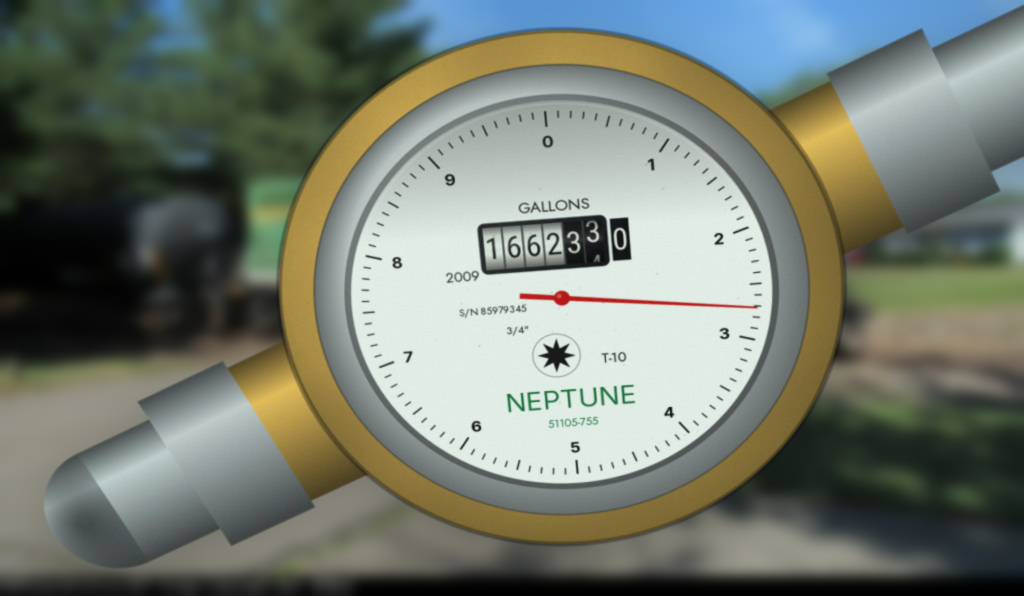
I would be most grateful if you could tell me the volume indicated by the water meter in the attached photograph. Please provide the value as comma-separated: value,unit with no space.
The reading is 1662332.7,gal
